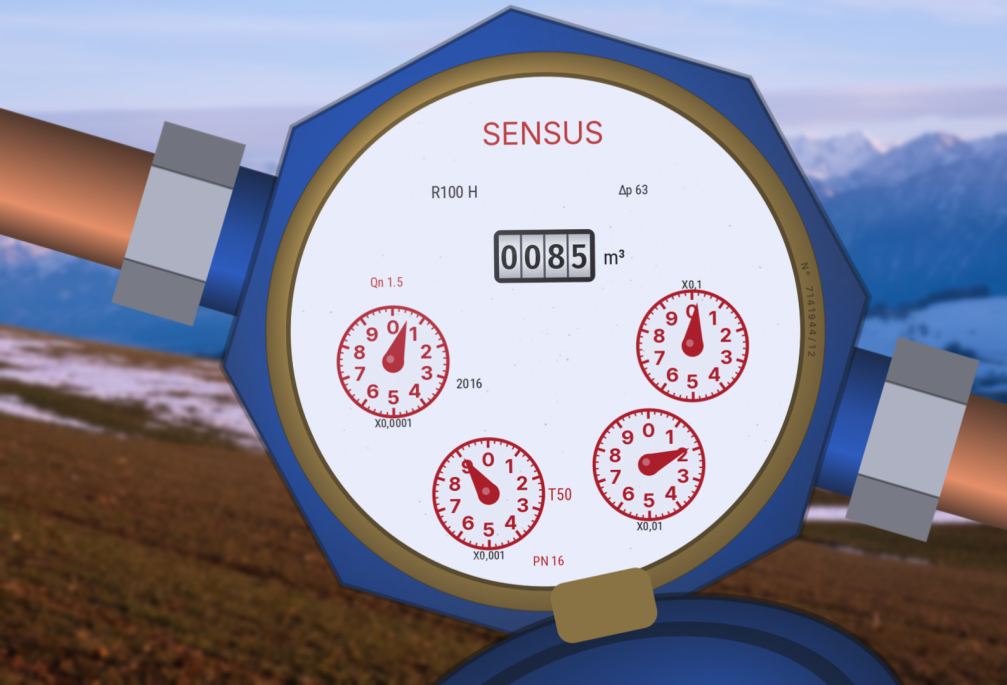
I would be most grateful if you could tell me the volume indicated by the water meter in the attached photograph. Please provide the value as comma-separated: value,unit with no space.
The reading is 85.0190,m³
